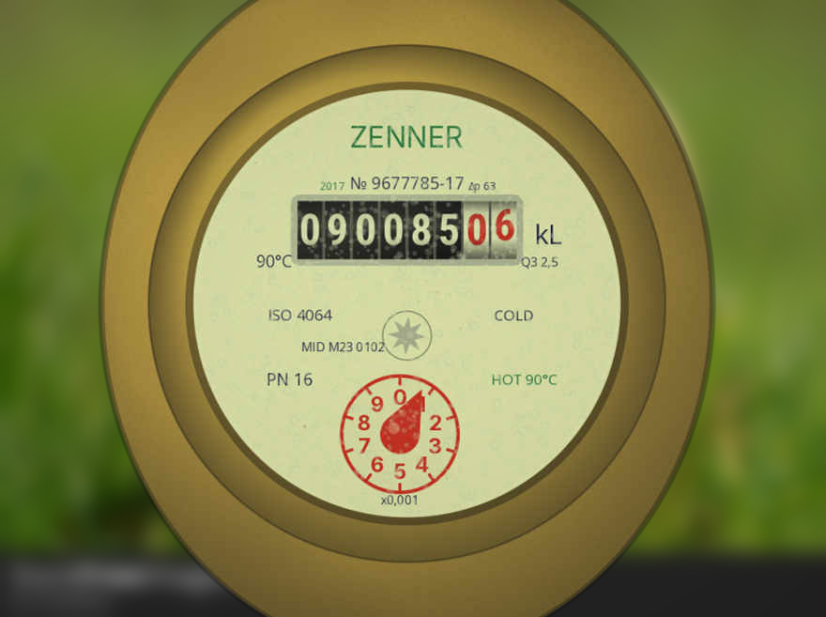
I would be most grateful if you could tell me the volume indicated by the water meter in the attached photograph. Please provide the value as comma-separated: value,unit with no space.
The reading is 90085.060,kL
